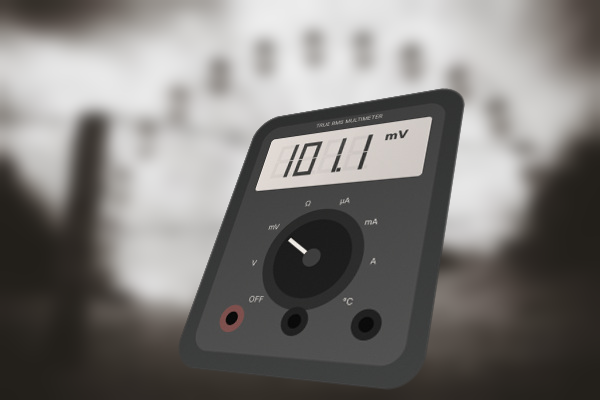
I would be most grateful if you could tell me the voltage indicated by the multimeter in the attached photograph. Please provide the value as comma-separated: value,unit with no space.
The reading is 101.1,mV
